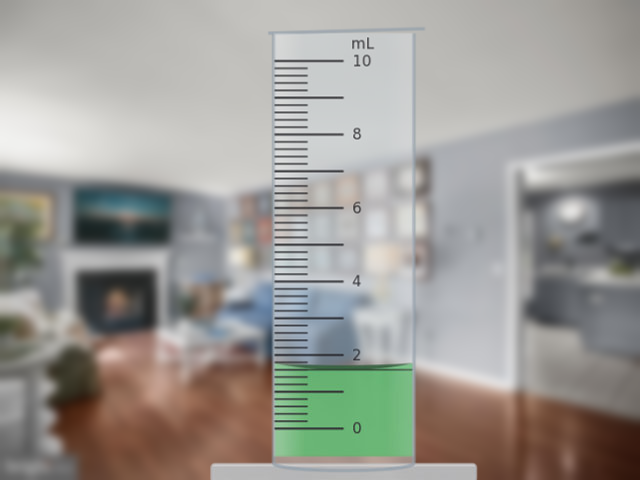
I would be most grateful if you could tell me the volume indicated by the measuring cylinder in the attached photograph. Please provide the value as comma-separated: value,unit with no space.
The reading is 1.6,mL
